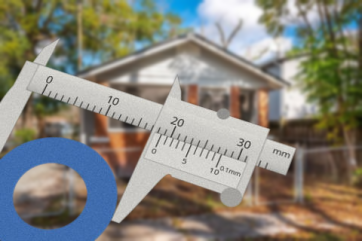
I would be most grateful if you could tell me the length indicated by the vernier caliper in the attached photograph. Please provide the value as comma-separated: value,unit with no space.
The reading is 18.6,mm
